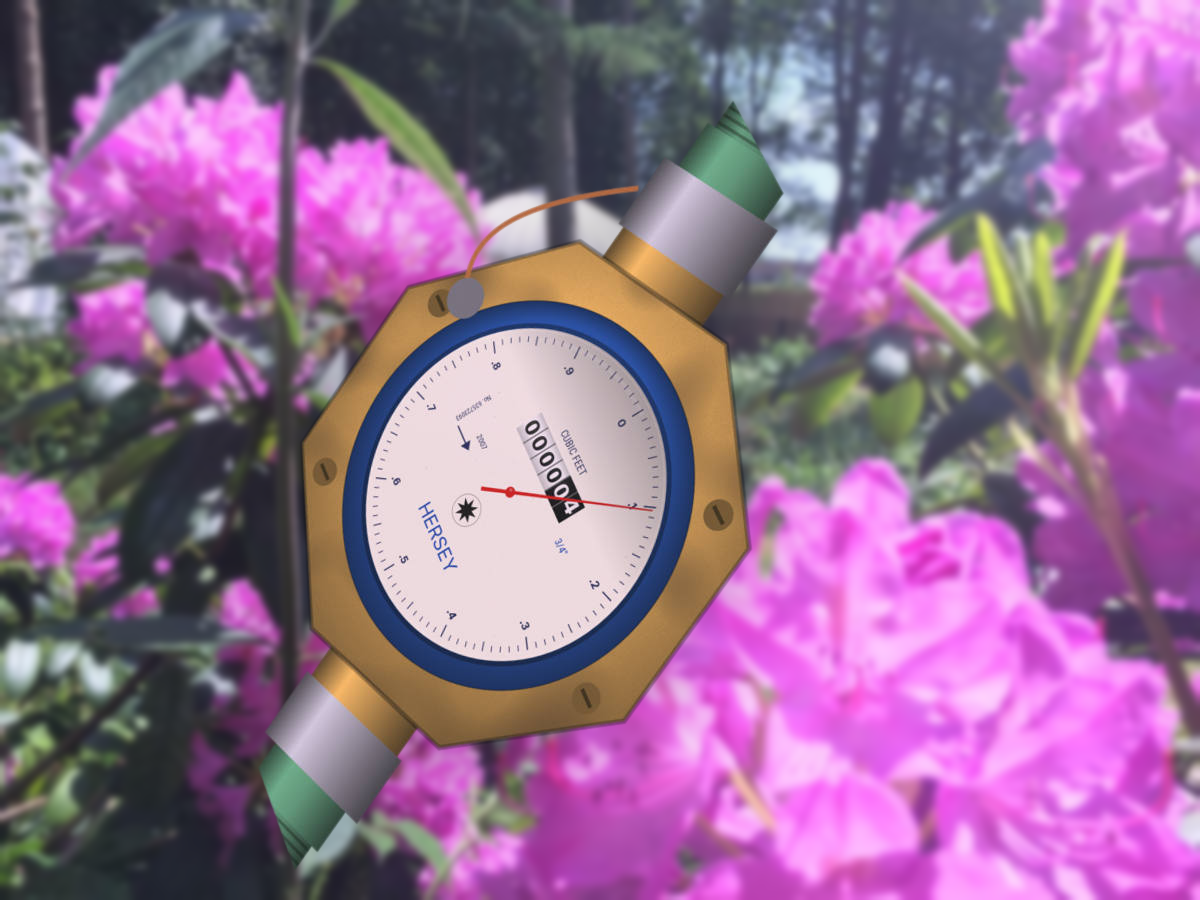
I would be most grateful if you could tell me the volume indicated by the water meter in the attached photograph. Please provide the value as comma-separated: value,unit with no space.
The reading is 4.10,ft³
